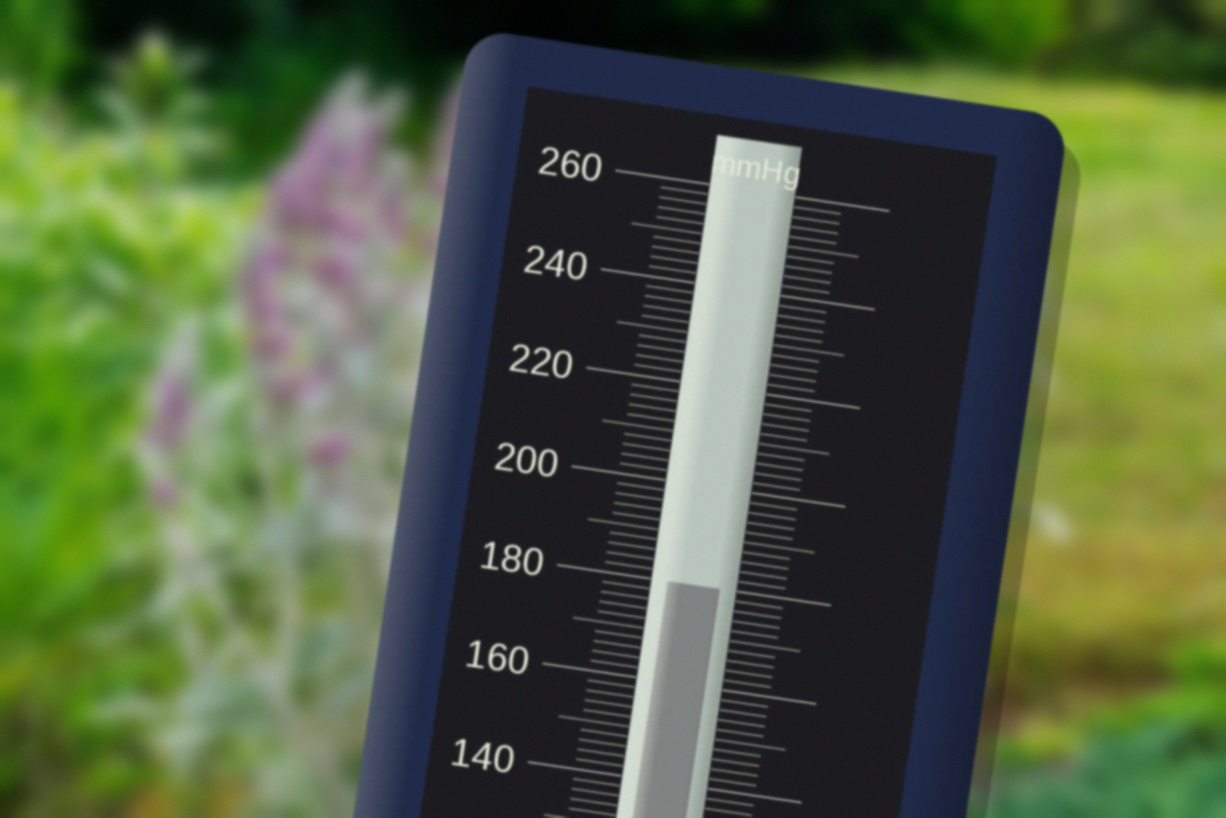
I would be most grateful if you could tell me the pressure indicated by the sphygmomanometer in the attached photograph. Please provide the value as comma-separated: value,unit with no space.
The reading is 180,mmHg
